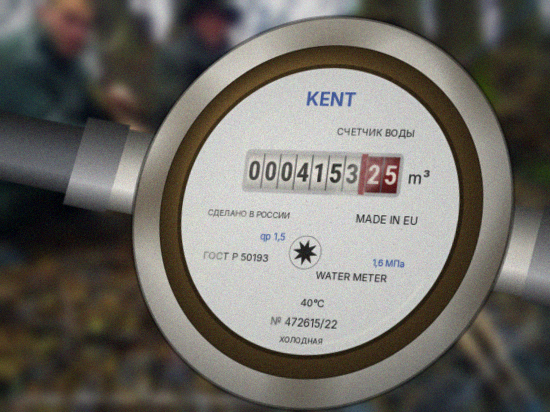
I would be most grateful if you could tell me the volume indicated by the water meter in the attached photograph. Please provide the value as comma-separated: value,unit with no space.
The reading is 4153.25,m³
